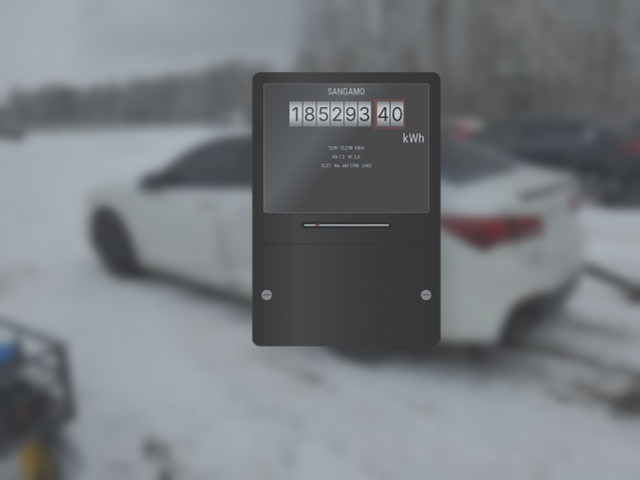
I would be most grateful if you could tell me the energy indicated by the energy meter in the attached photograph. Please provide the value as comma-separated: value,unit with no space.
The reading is 185293.40,kWh
